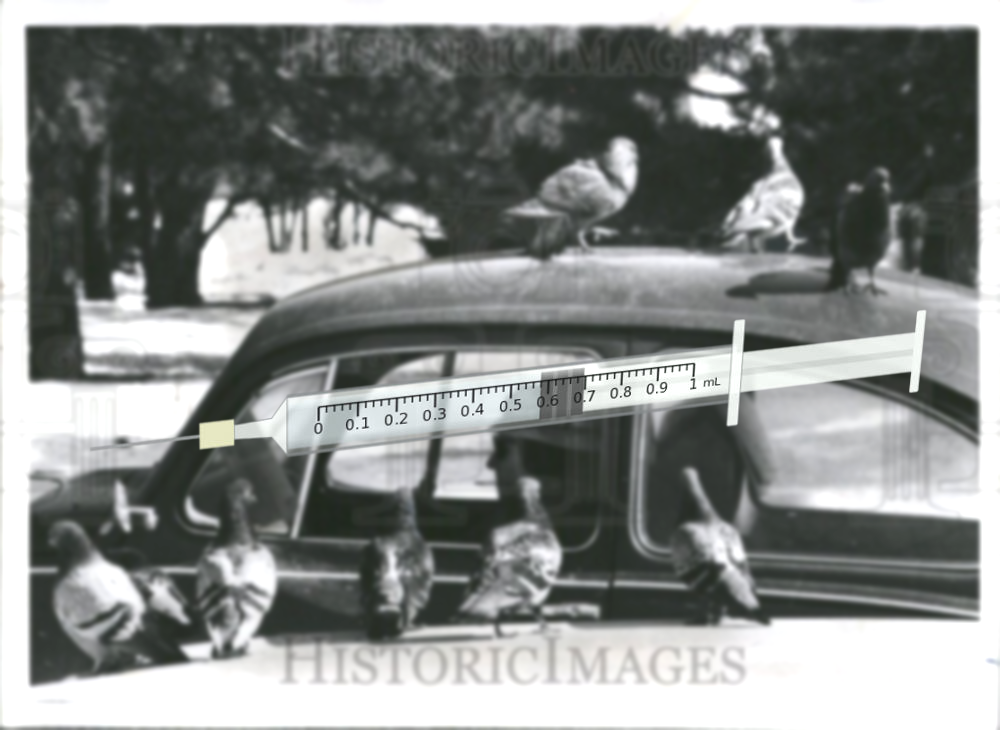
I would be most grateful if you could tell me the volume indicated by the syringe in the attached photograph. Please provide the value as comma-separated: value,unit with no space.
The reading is 0.58,mL
